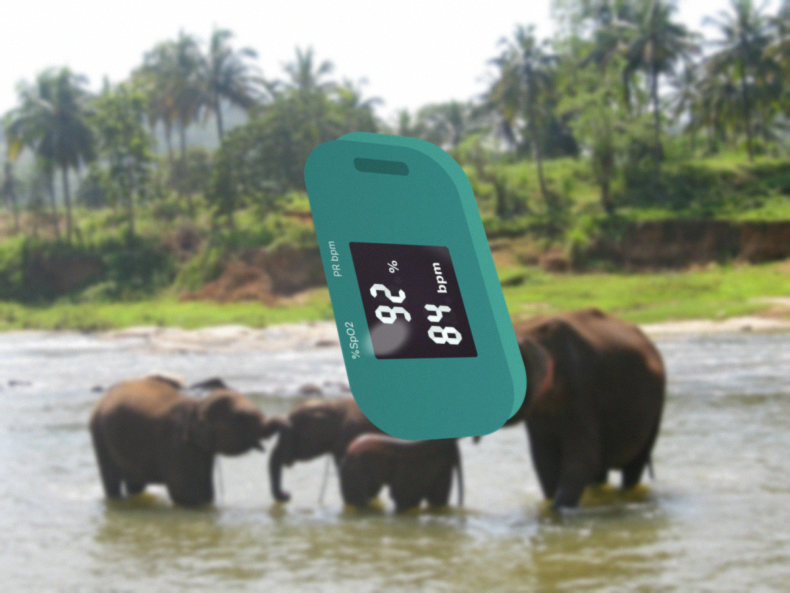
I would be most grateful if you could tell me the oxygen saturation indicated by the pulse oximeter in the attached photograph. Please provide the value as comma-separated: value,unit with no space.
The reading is 92,%
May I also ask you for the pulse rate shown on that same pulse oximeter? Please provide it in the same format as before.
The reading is 84,bpm
